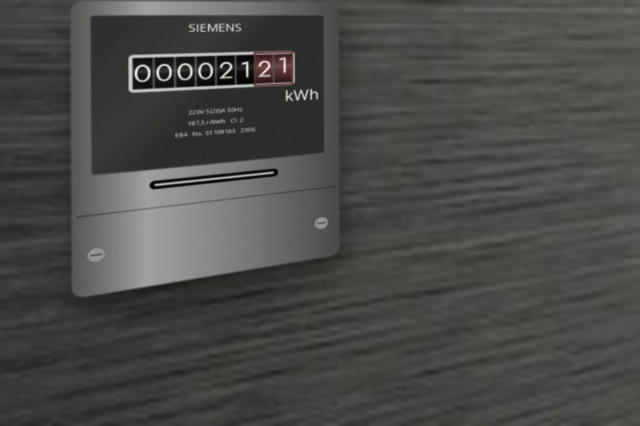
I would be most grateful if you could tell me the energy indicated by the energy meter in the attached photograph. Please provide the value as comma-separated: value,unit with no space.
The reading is 21.21,kWh
